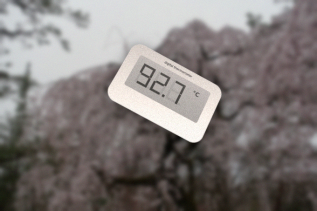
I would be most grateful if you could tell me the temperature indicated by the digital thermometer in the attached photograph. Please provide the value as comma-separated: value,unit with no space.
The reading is 92.7,°C
